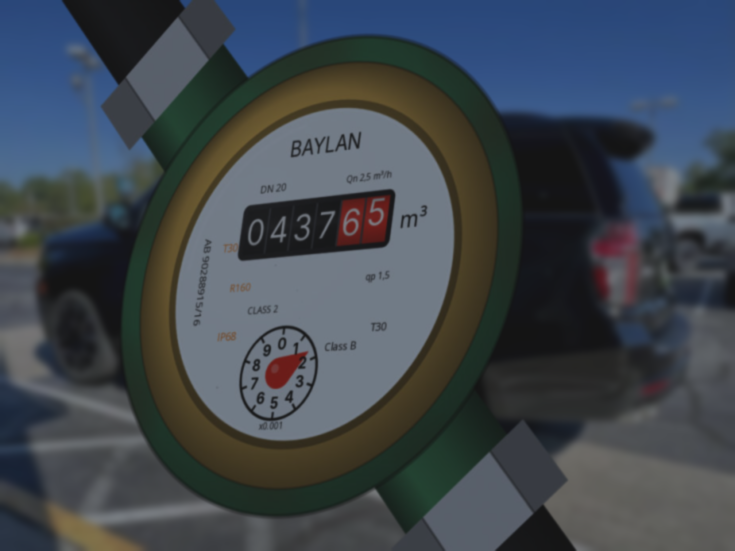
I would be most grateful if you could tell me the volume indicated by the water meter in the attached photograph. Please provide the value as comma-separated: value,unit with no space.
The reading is 437.651,m³
